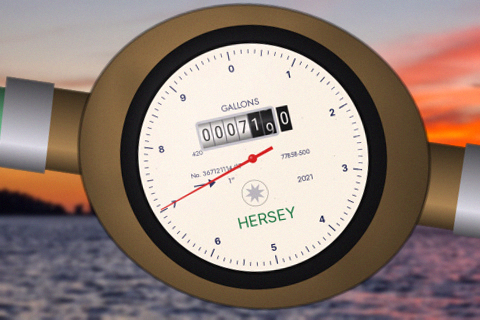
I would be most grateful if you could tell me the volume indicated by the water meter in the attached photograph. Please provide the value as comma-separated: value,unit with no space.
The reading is 7187.0,gal
